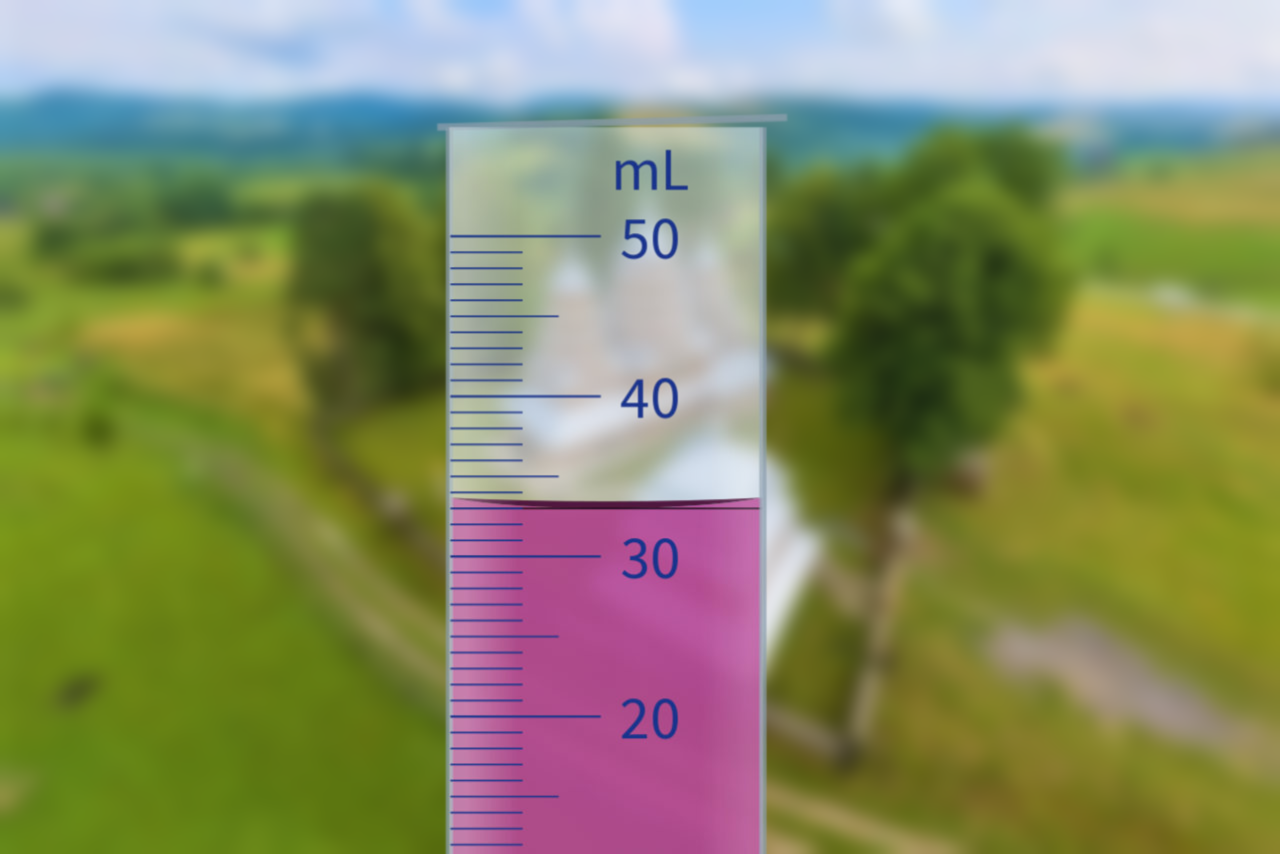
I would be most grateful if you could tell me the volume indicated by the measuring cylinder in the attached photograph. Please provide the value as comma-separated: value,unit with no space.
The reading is 33,mL
